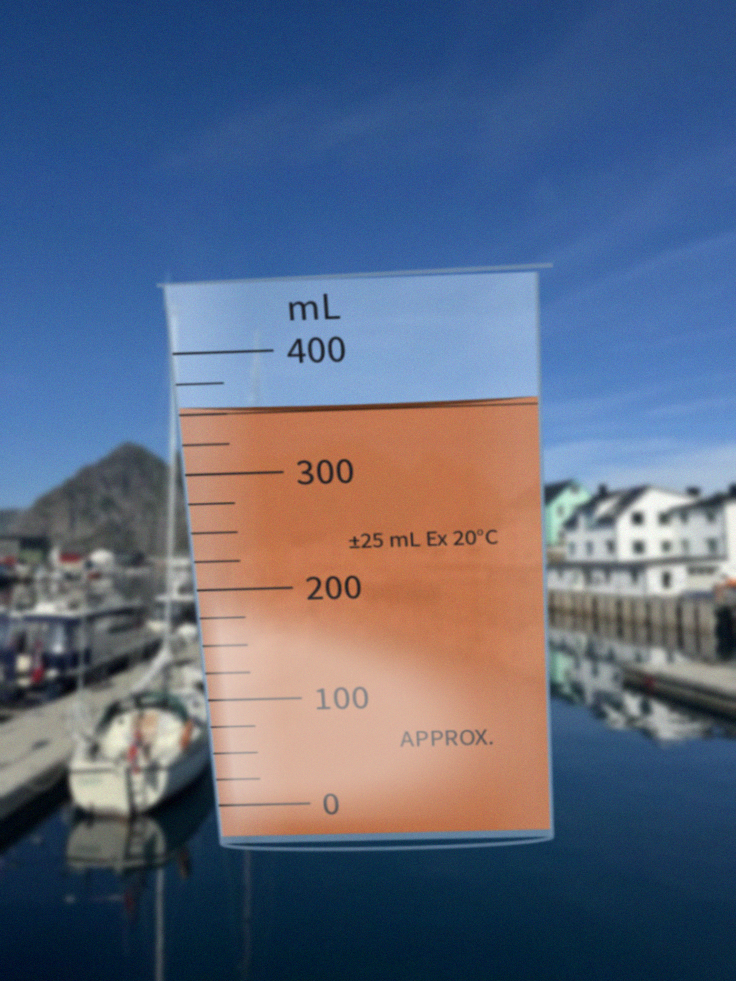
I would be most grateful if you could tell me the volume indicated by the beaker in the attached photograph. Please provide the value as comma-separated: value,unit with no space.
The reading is 350,mL
